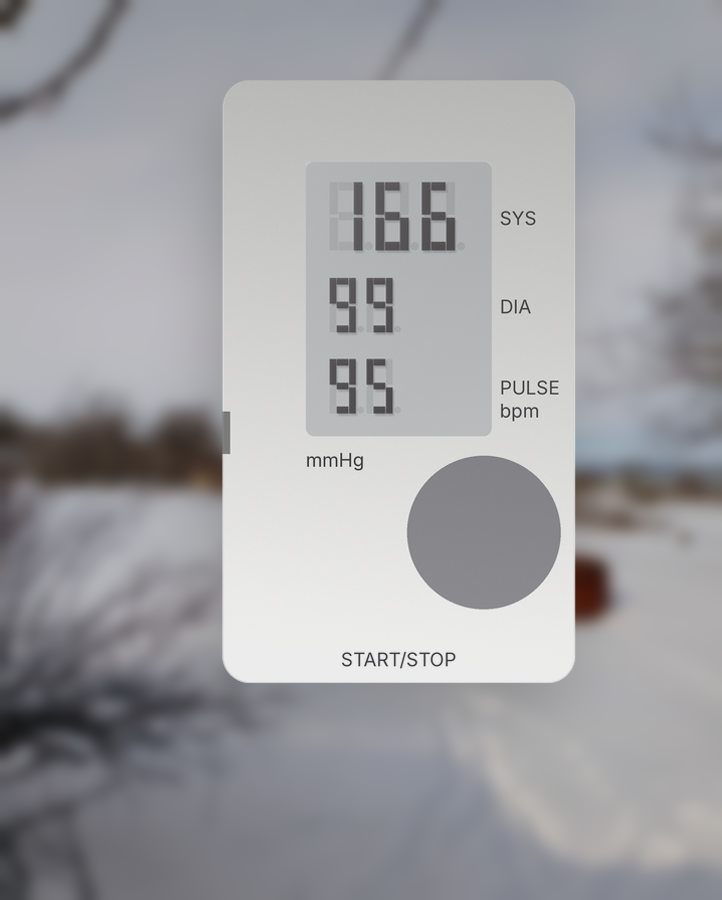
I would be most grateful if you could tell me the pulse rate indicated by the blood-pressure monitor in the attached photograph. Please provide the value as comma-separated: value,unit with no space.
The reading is 95,bpm
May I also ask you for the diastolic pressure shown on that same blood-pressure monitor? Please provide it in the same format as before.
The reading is 99,mmHg
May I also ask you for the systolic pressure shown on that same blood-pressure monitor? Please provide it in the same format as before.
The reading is 166,mmHg
